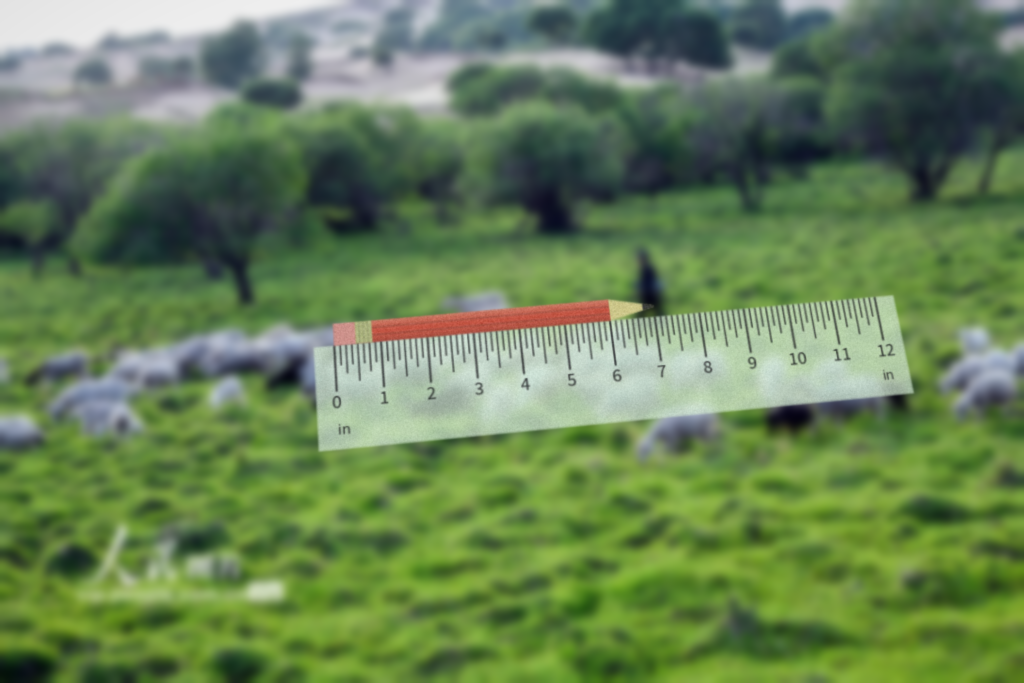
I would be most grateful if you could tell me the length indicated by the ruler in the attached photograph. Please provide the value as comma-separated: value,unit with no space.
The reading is 7,in
